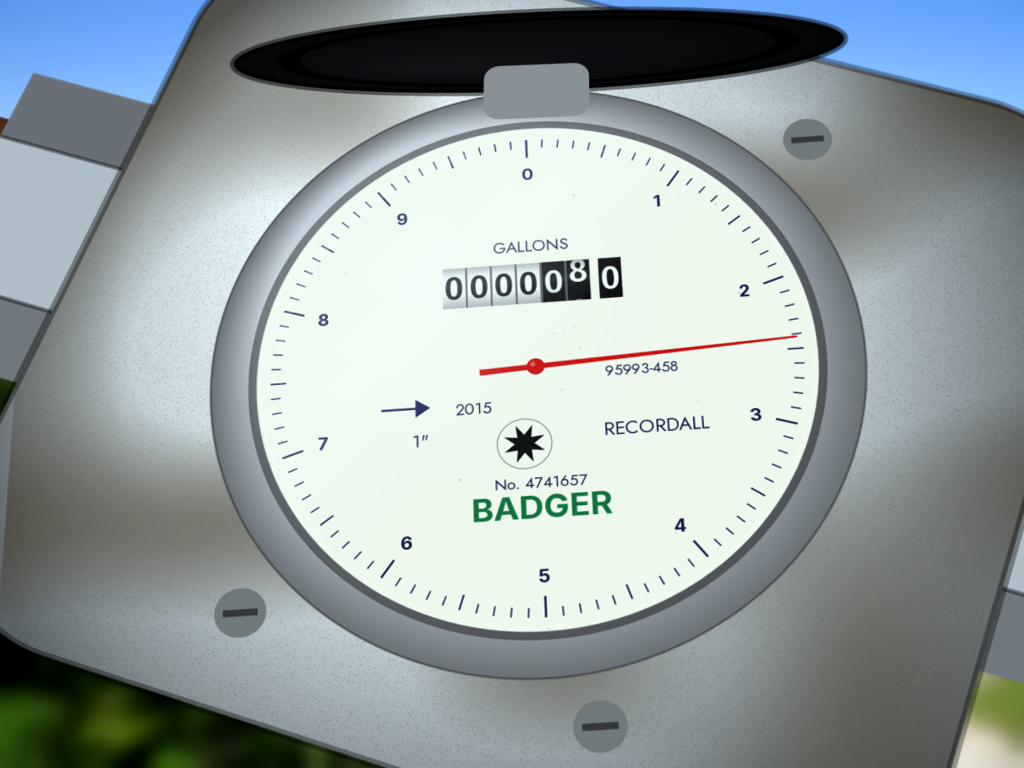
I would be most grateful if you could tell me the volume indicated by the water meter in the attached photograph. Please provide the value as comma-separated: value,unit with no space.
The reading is 82.4,gal
